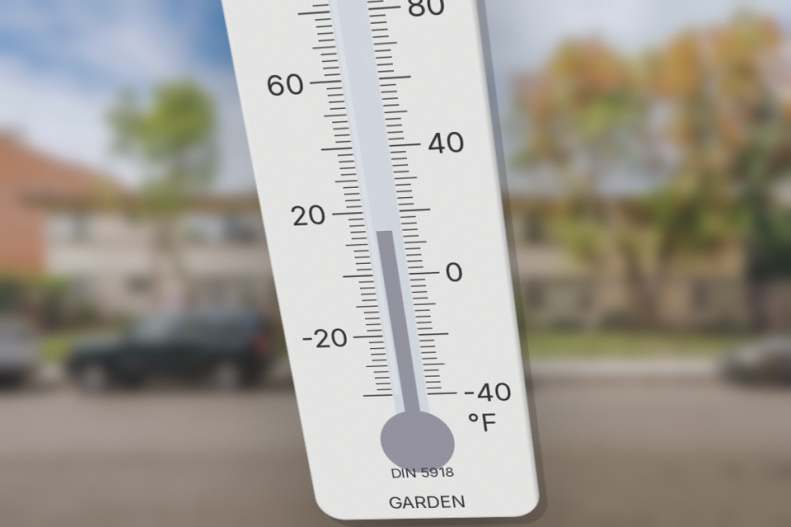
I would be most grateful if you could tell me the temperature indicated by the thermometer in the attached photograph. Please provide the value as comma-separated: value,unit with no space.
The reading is 14,°F
